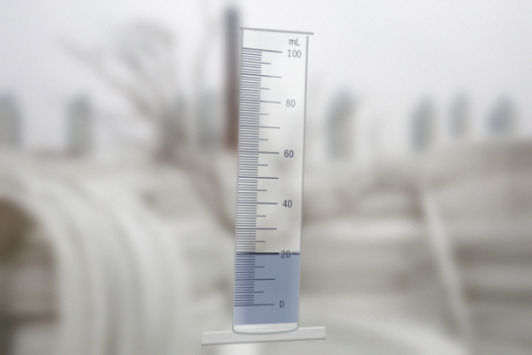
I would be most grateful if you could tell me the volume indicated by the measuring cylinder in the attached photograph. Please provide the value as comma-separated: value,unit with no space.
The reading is 20,mL
